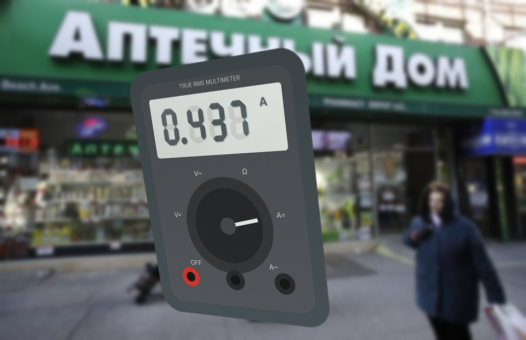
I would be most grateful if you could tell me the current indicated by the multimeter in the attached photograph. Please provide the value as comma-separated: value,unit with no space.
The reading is 0.437,A
